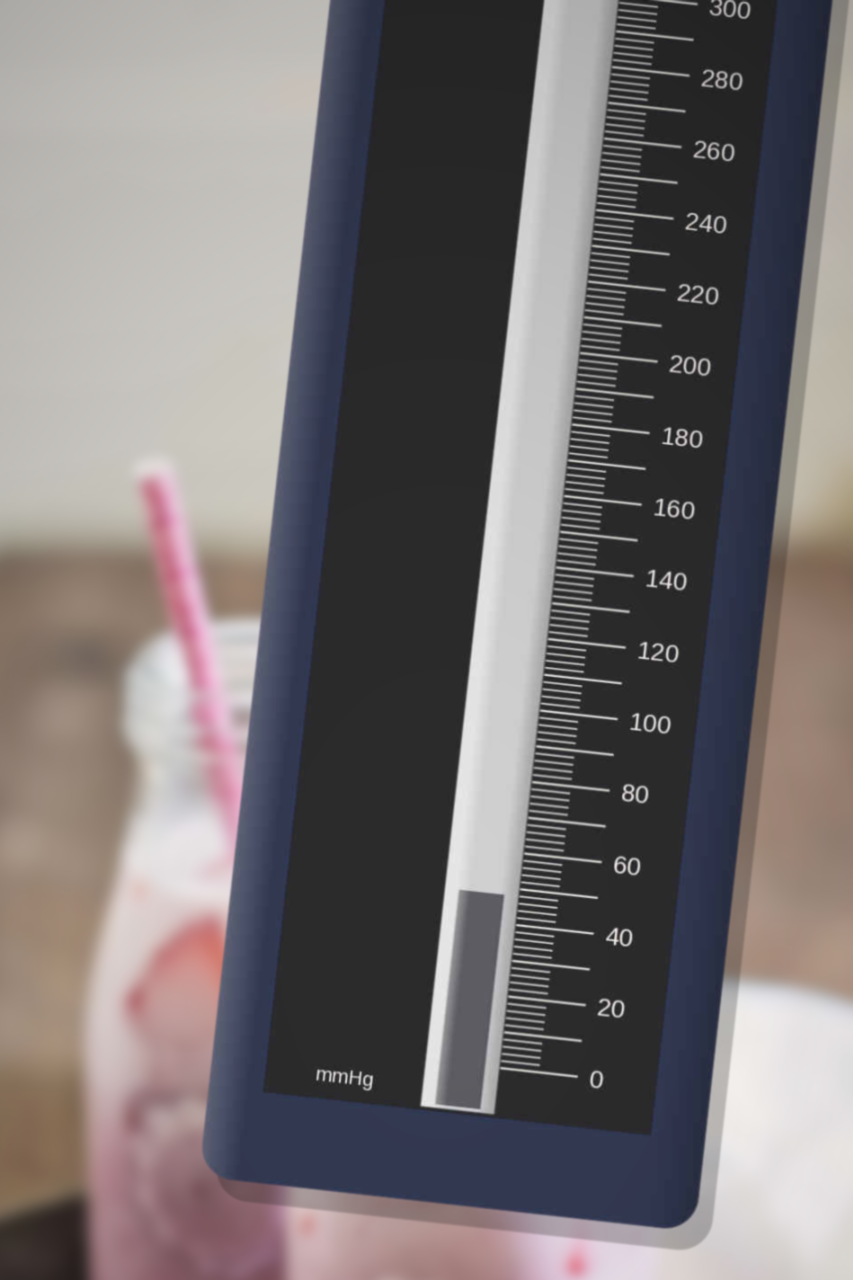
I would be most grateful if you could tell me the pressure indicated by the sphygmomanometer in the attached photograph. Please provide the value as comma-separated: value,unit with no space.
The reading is 48,mmHg
